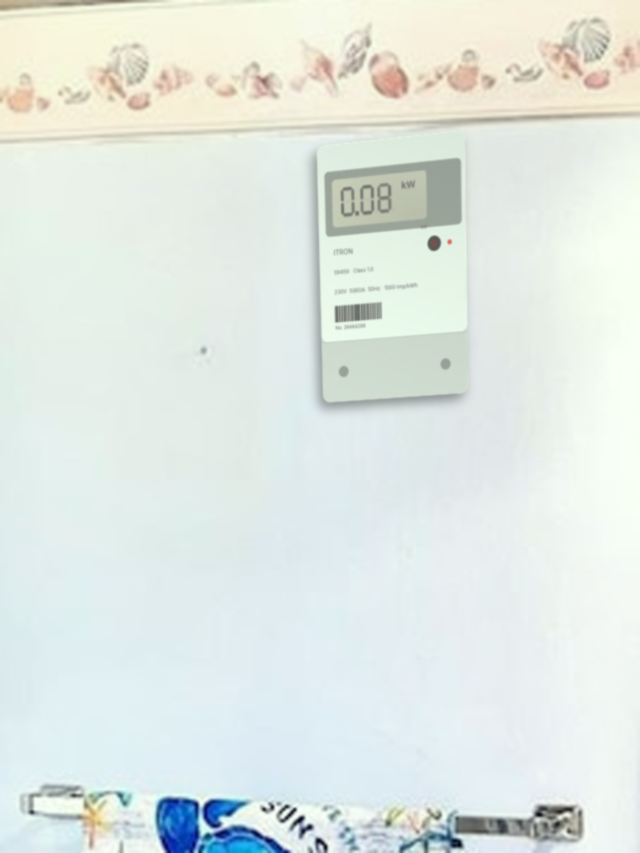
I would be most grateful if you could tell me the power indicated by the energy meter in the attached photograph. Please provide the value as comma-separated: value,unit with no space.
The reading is 0.08,kW
